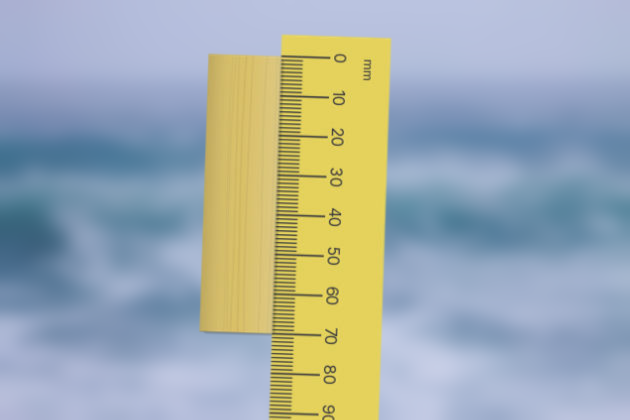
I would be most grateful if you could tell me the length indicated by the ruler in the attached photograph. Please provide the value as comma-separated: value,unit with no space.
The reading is 70,mm
